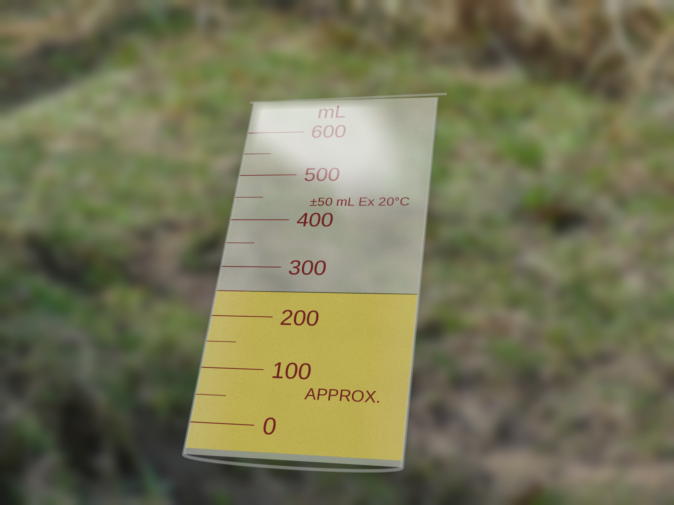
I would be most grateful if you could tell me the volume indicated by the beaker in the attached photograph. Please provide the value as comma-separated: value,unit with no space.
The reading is 250,mL
